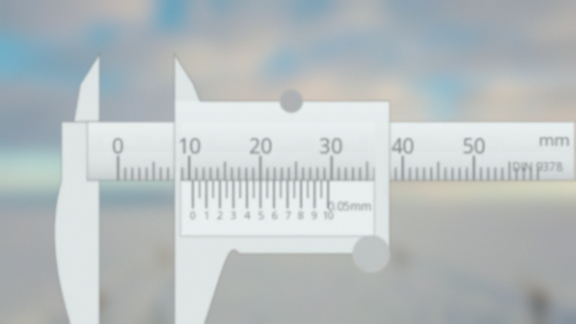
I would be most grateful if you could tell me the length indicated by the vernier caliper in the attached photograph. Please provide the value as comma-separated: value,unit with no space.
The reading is 10.5,mm
